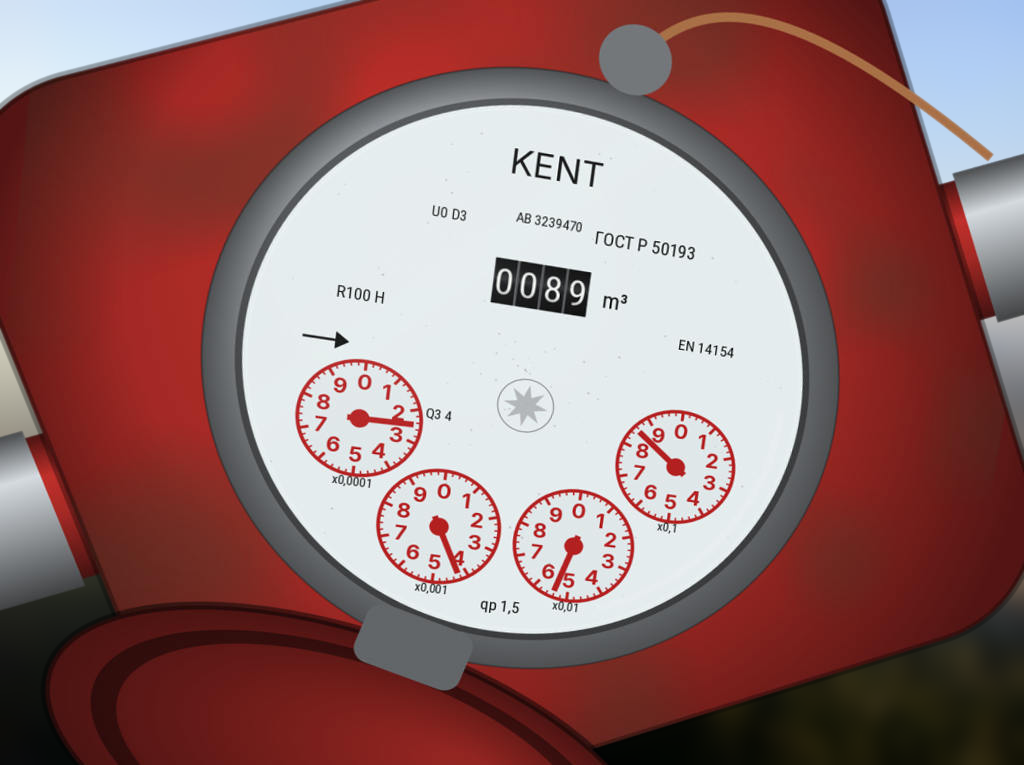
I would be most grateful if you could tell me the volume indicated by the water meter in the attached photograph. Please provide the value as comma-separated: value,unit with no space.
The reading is 89.8542,m³
